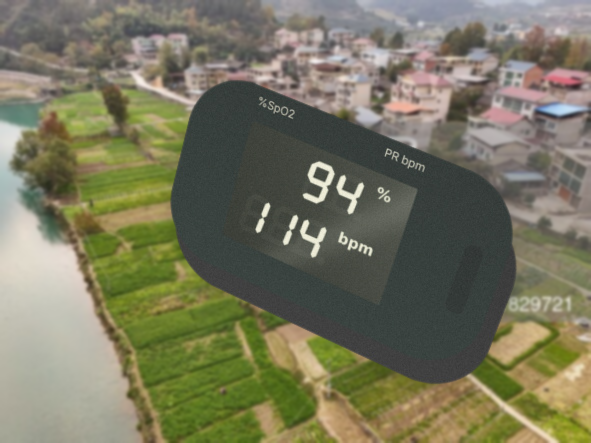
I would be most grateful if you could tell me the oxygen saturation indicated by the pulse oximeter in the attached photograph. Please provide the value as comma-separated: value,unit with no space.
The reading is 94,%
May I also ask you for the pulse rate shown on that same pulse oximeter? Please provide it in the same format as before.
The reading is 114,bpm
